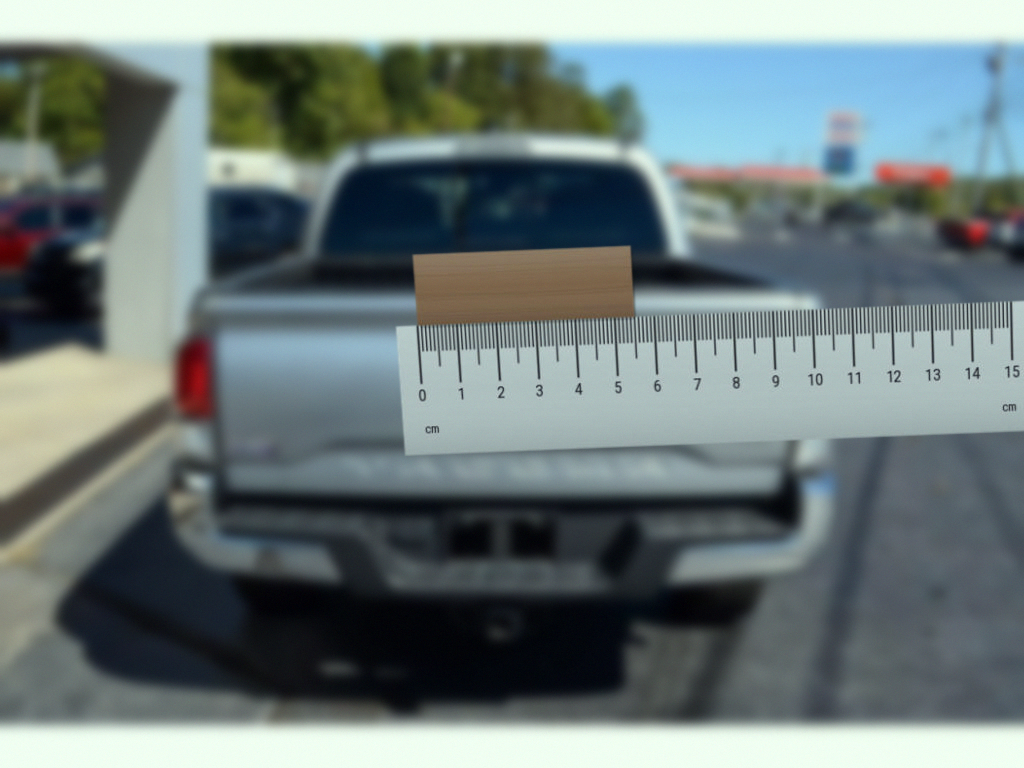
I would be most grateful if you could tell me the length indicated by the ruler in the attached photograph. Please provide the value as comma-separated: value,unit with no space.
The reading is 5.5,cm
